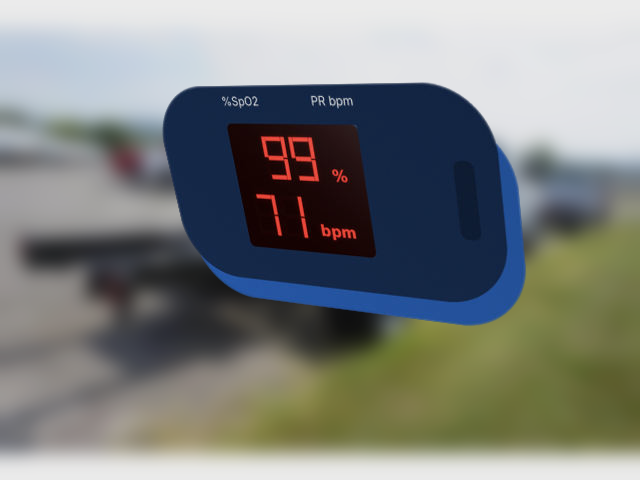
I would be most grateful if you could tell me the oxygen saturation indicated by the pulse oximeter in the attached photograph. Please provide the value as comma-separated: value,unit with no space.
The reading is 99,%
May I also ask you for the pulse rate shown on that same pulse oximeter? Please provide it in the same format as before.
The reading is 71,bpm
